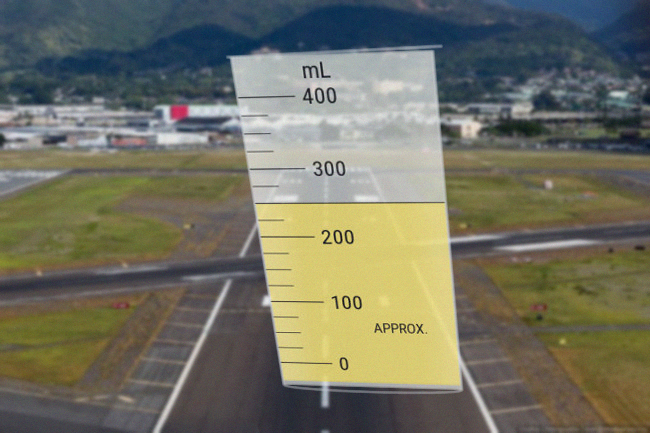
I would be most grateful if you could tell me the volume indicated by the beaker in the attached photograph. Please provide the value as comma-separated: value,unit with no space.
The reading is 250,mL
